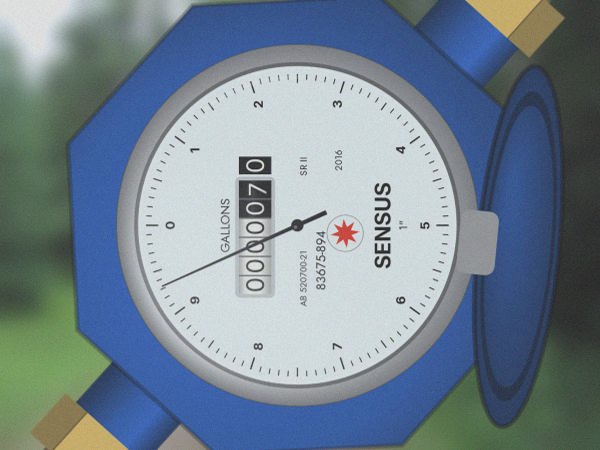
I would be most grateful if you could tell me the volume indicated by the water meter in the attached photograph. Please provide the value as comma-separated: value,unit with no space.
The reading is 69.3,gal
